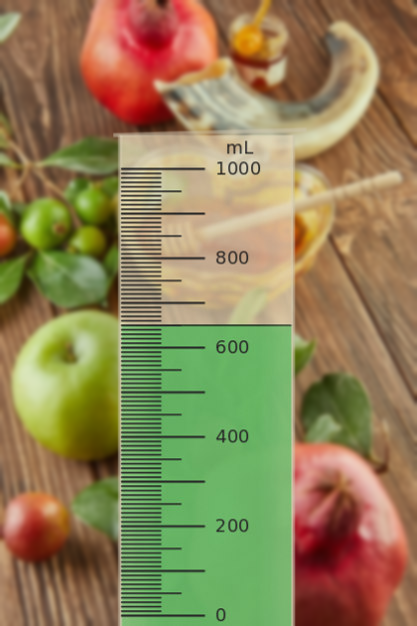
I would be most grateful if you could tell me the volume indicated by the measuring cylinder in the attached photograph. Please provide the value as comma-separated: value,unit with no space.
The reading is 650,mL
